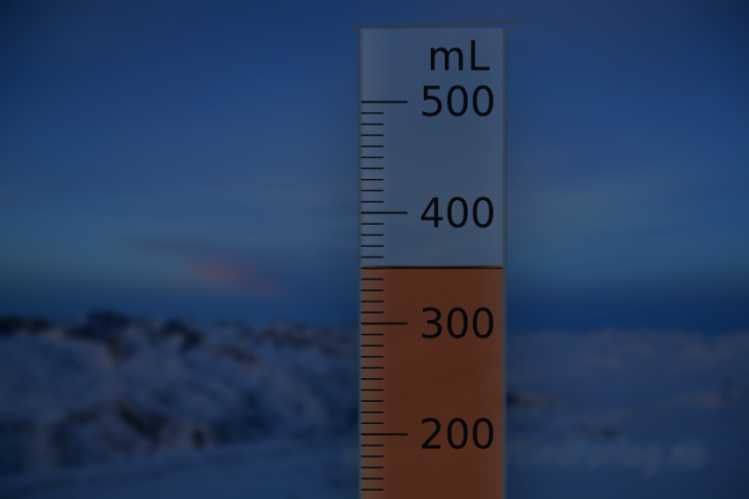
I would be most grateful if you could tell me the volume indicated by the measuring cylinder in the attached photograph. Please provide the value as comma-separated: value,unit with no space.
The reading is 350,mL
